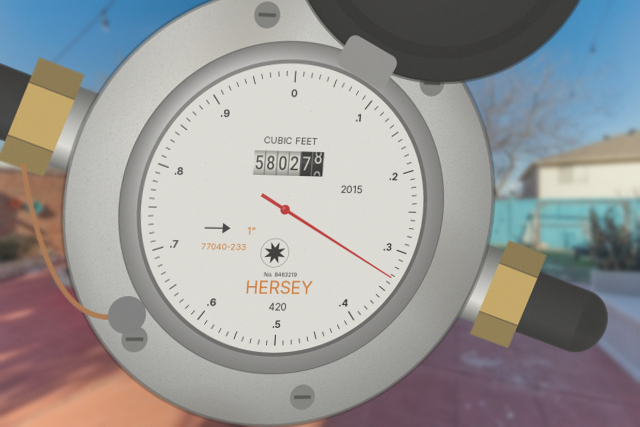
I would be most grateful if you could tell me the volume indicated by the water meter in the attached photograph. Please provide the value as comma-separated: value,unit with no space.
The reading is 580278.33,ft³
